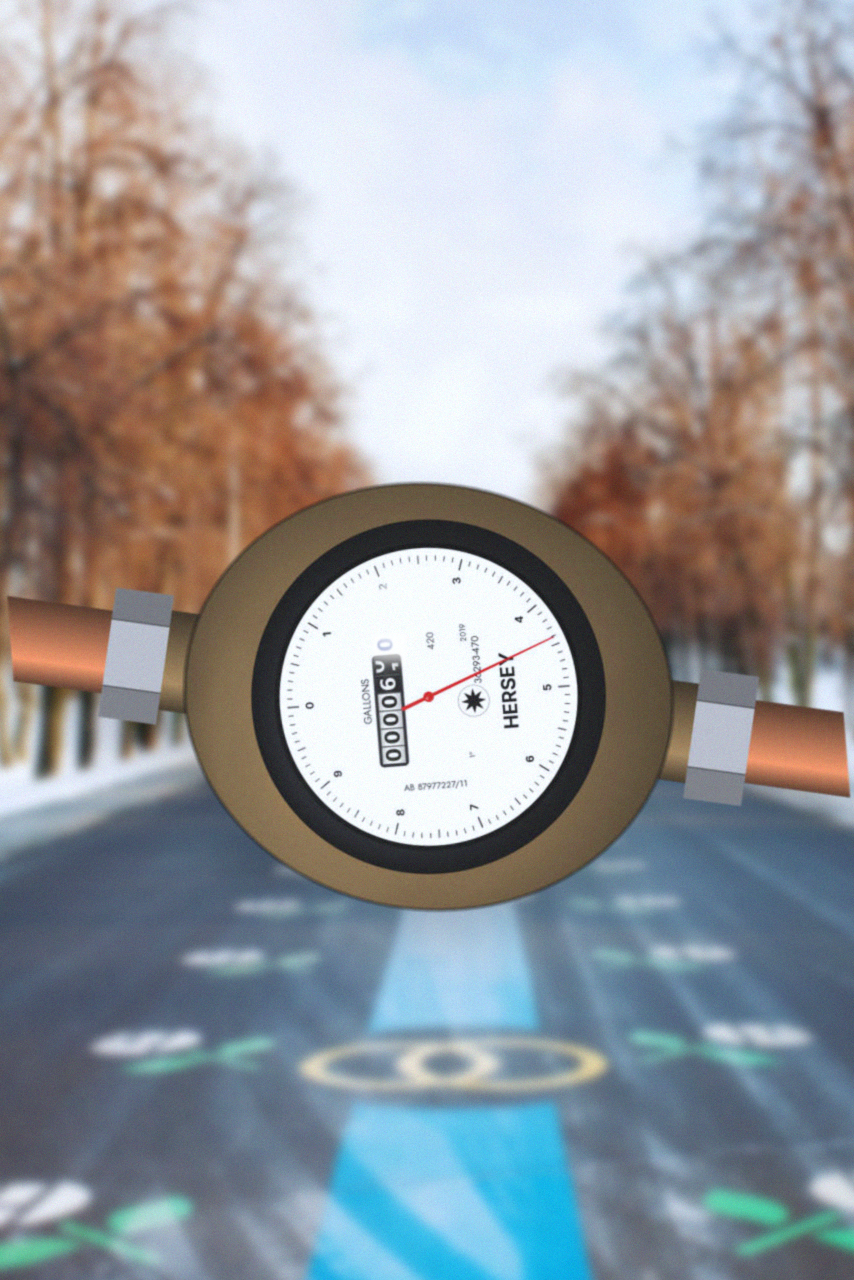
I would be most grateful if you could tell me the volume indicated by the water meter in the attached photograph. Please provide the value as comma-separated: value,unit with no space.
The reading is 604.4,gal
